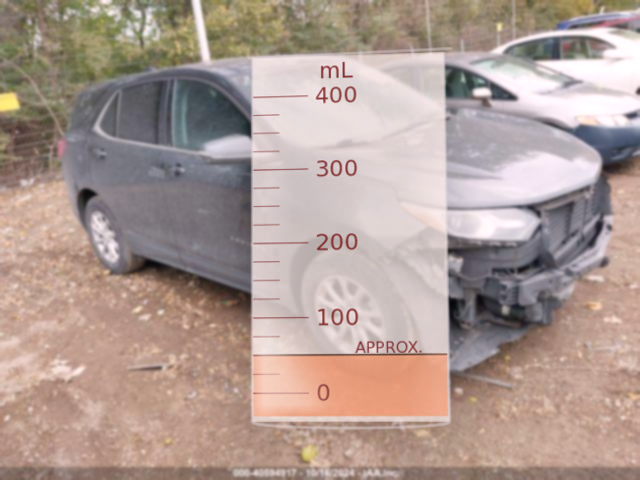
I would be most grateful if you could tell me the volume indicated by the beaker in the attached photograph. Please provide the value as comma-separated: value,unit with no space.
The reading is 50,mL
